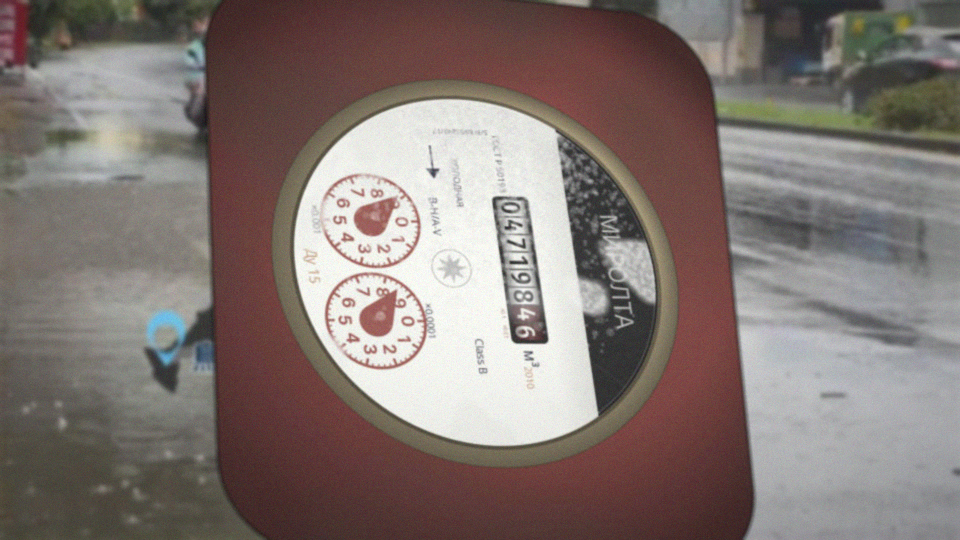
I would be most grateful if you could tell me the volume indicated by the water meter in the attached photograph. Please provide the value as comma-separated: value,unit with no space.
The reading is 47198.4588,m³
